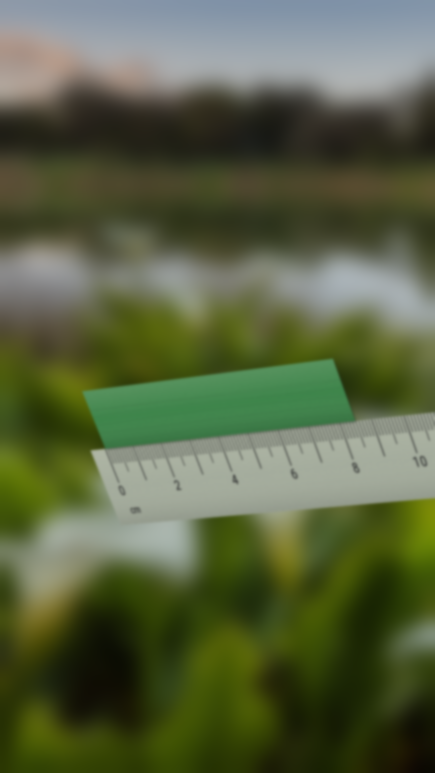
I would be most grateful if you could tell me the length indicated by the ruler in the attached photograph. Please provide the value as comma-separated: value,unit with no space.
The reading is 8.5,cm
